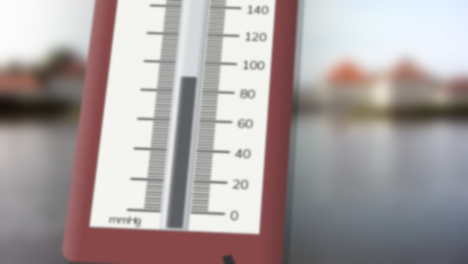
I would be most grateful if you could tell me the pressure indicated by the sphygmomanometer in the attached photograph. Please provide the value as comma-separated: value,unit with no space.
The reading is 90,mmHg
